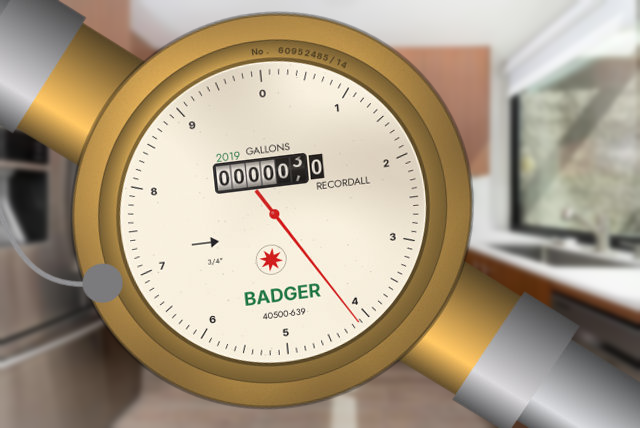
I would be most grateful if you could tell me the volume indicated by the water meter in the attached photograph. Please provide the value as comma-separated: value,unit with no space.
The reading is 34.1,gal
